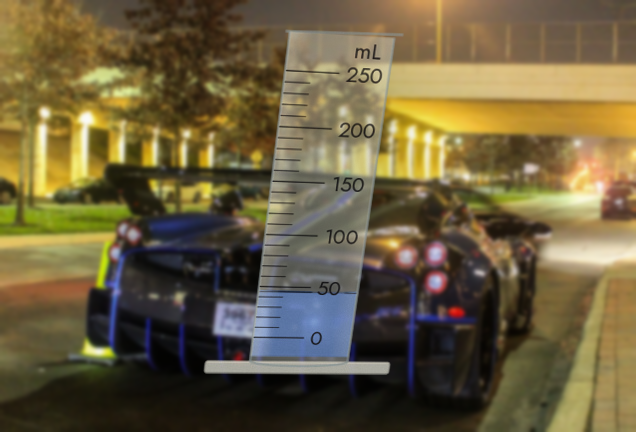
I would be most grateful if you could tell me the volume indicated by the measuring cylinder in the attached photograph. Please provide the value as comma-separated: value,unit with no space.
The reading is 45,mL
